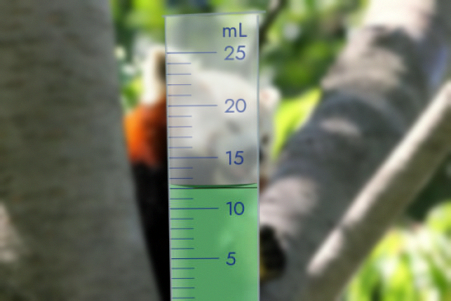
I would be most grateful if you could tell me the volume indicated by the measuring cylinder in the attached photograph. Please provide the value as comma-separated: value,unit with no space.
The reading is 12,mL
